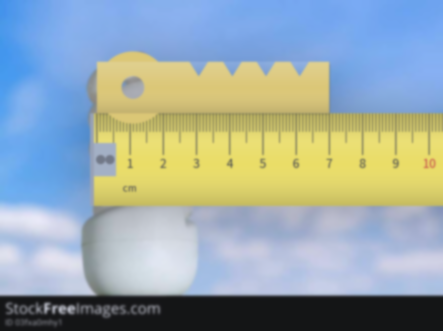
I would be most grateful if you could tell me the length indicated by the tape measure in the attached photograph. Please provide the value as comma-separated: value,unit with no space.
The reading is 7,cm
